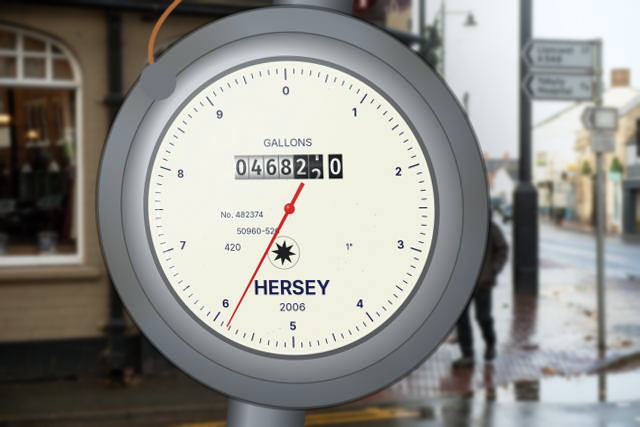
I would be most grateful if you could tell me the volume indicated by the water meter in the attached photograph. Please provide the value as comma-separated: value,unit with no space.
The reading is 468215.8,gal
